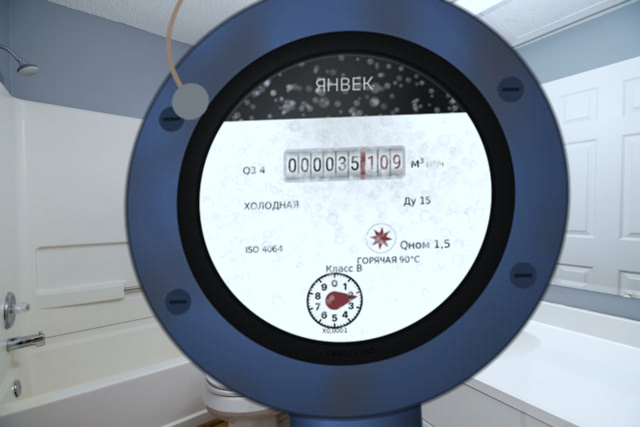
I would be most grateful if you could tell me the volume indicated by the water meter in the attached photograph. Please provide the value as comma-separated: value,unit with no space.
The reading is 35.1092,m³
